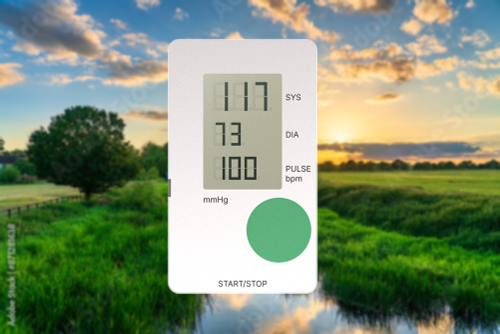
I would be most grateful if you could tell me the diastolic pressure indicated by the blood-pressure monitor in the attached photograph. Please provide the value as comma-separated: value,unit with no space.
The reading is 73,mmHg
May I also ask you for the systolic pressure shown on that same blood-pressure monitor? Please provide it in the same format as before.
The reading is 117,mmHg
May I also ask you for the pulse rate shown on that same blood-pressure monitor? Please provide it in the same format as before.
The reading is 100,bpm
